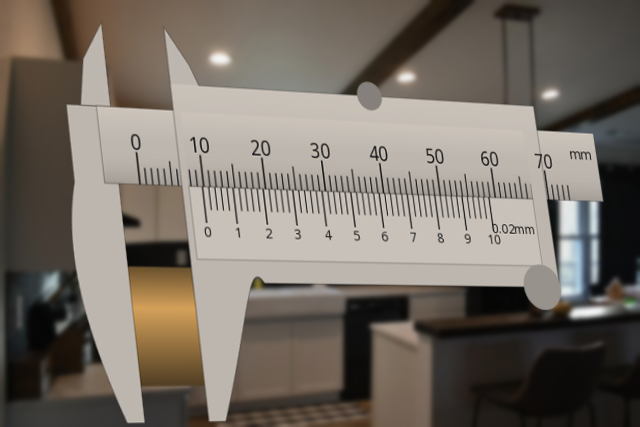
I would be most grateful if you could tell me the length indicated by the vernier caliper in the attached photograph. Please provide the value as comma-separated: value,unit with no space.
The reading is 9.8,mm
